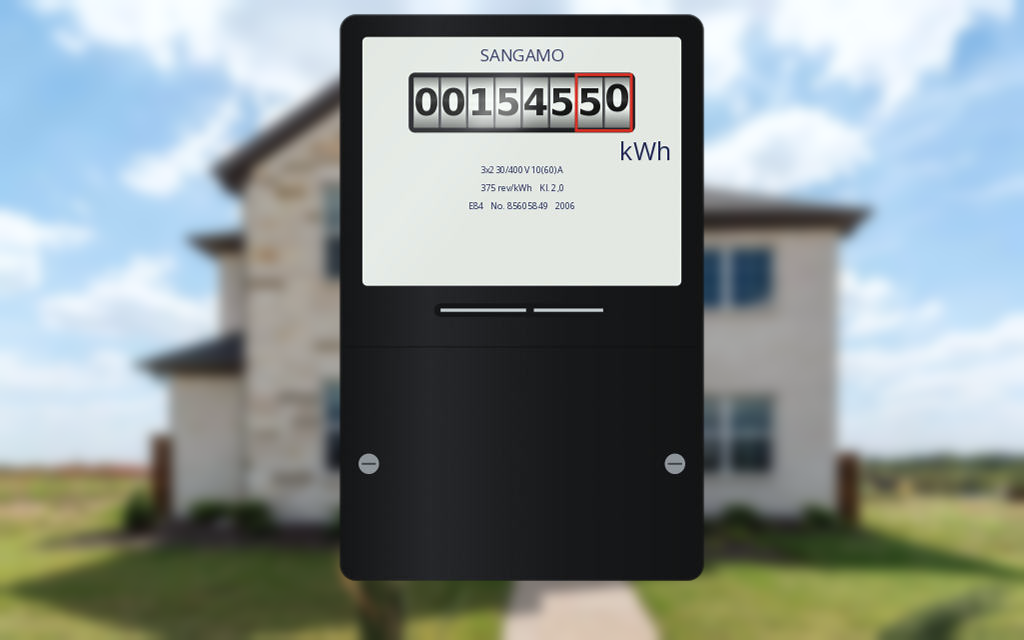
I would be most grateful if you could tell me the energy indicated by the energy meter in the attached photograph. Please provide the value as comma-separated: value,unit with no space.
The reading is 1545.50,kWh
